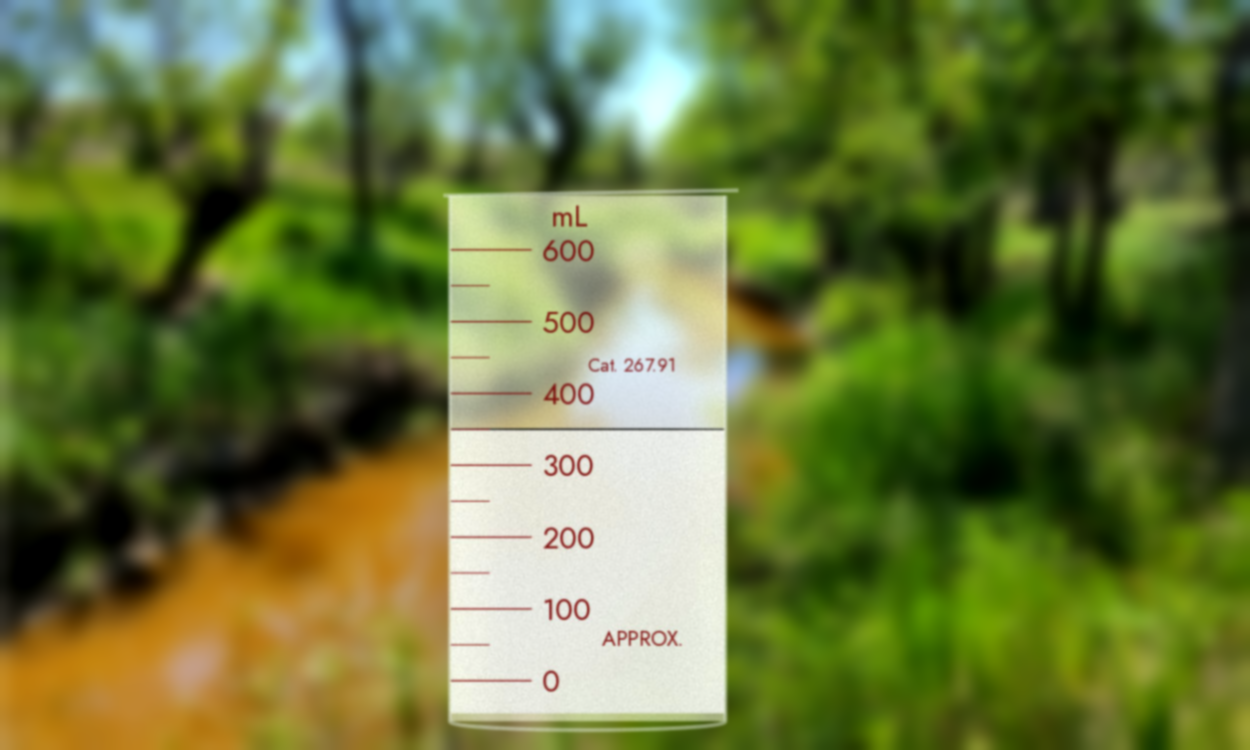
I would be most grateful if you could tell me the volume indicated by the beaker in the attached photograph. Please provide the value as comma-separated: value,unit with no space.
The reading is 350,mL
